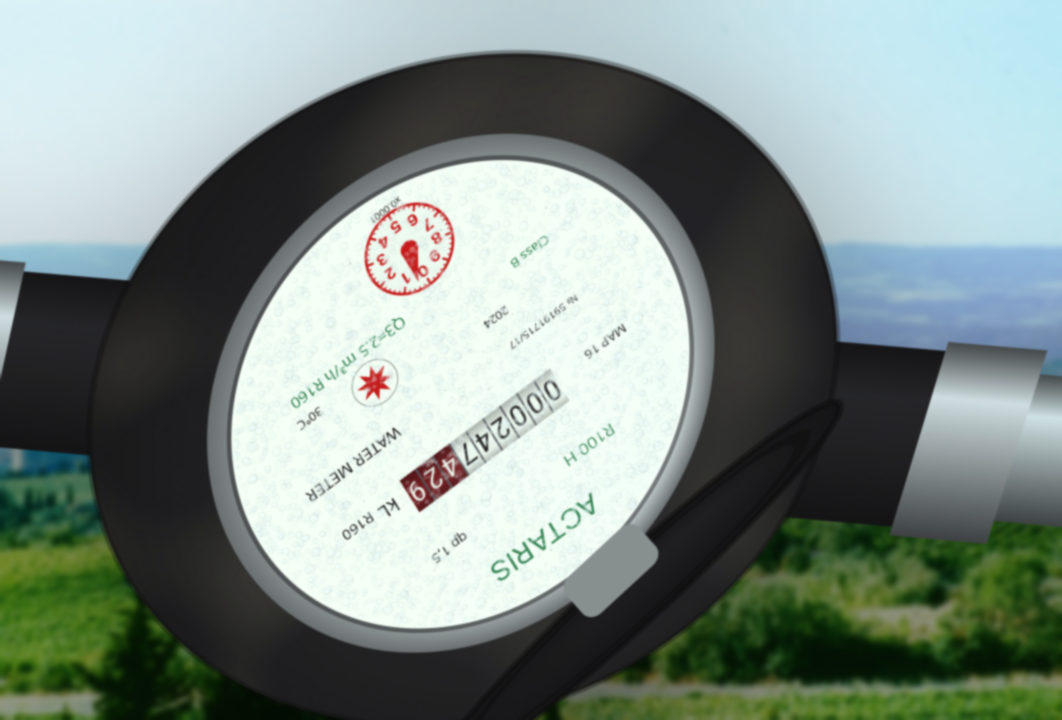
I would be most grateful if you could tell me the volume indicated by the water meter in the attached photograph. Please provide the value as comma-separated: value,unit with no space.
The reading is 247.4290,kL
